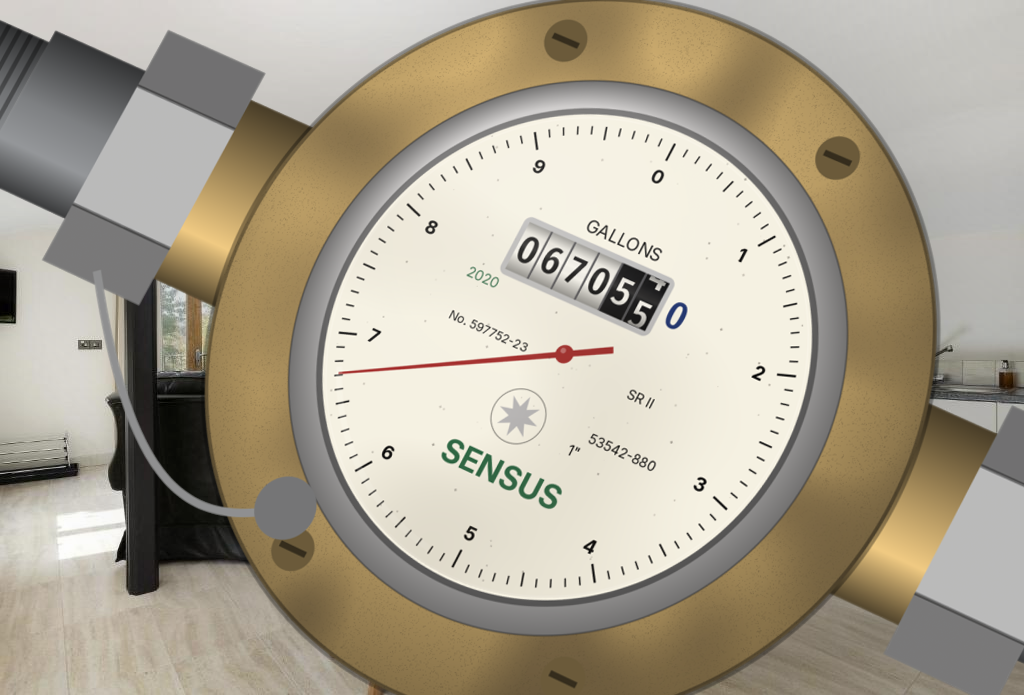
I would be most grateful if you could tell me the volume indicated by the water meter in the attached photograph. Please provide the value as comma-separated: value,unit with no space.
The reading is 670546.7,gal
